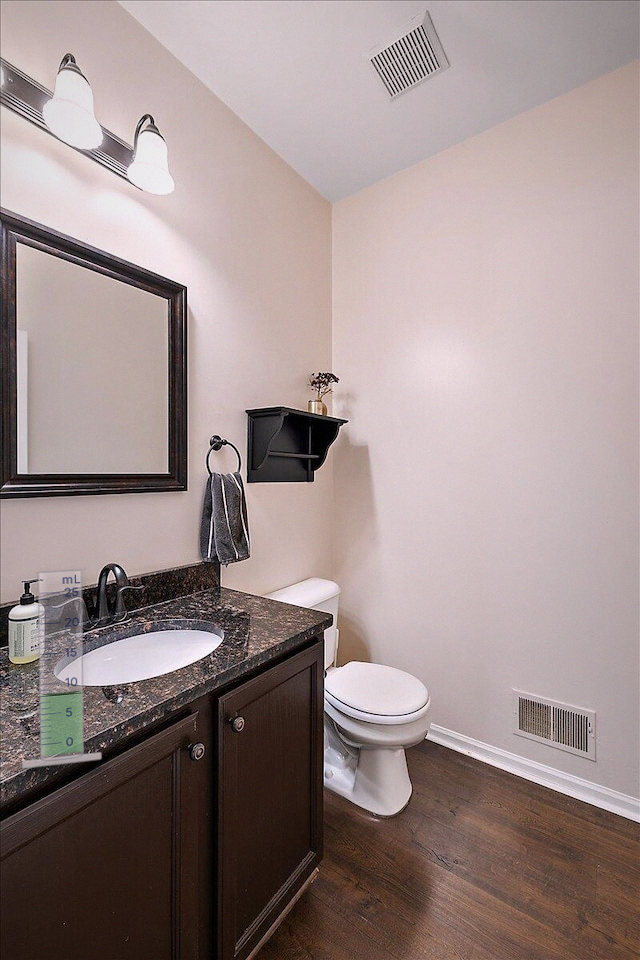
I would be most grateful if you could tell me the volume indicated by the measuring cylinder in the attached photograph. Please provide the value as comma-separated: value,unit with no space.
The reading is 8,mL
